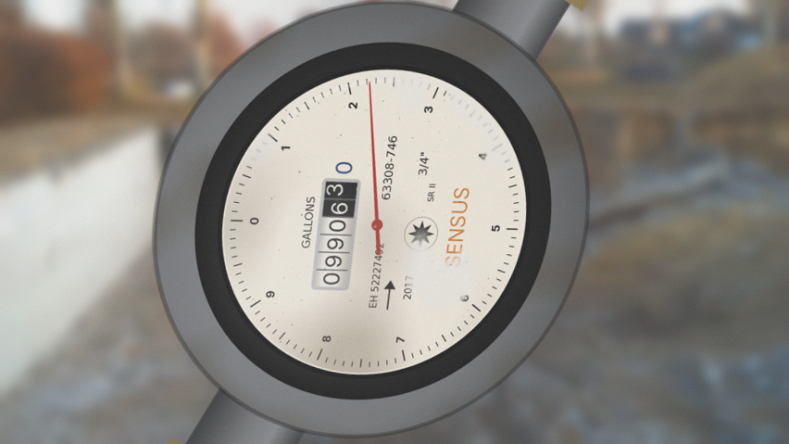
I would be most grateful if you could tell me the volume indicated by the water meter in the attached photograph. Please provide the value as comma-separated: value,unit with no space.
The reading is 990632.2,gal
